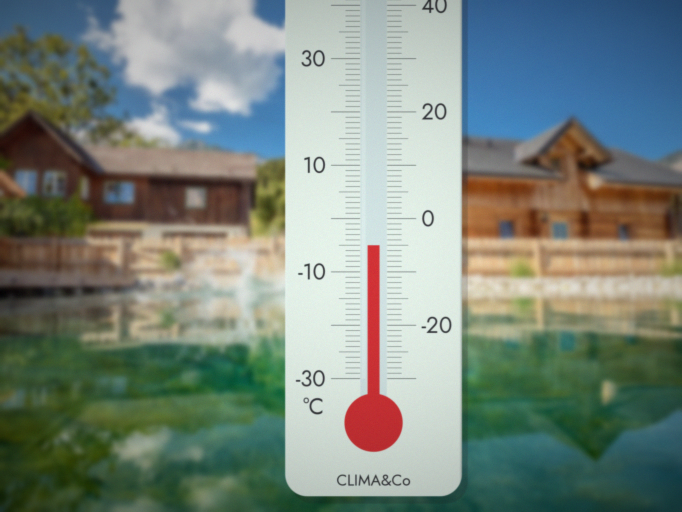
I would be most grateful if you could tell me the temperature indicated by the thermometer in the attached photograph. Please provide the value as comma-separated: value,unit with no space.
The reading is -5,°C
